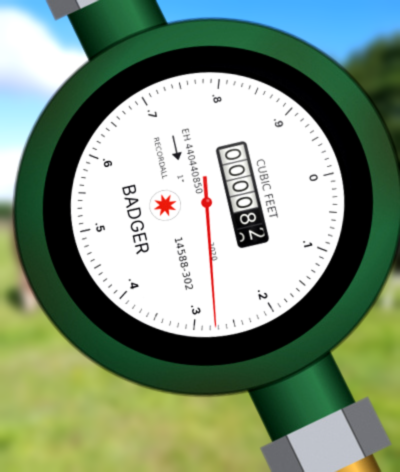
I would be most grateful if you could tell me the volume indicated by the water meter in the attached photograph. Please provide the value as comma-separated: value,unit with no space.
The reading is 82.27,ft³
